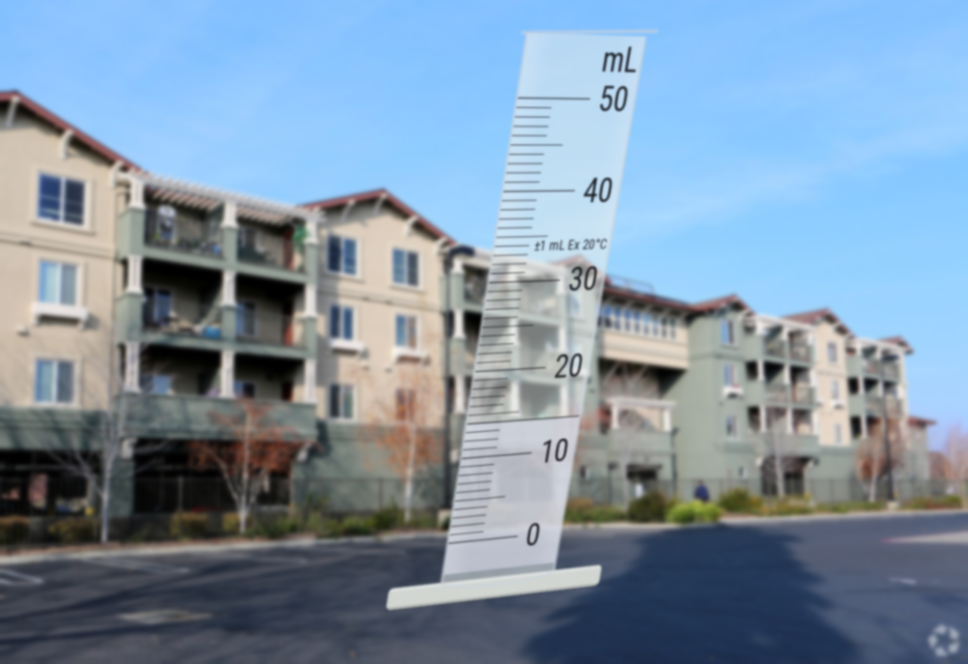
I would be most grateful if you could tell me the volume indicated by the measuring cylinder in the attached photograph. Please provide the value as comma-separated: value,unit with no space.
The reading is 14,mL
